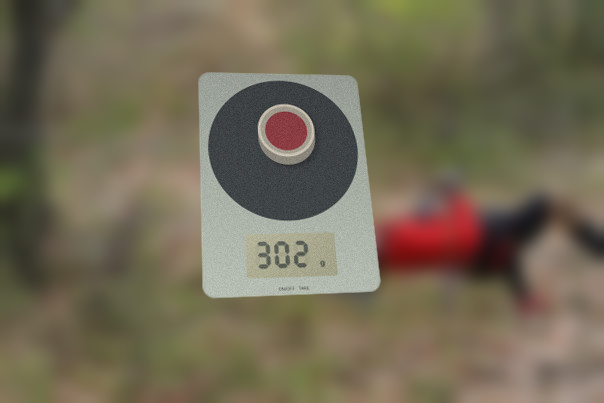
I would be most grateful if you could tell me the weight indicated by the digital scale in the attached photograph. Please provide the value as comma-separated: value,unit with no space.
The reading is 302,g
